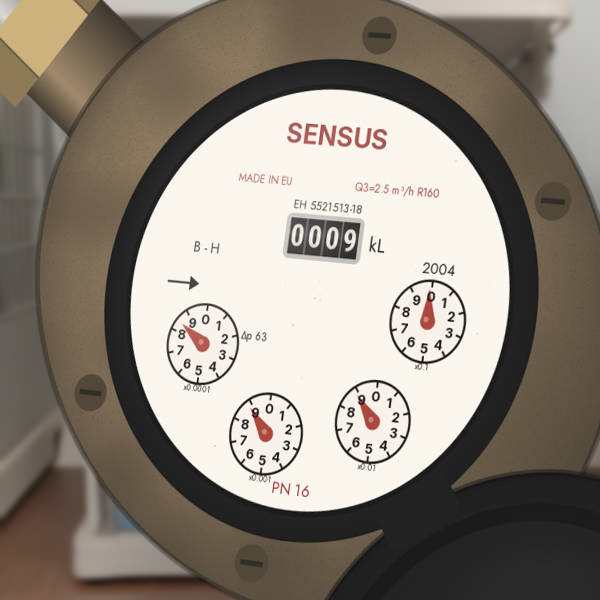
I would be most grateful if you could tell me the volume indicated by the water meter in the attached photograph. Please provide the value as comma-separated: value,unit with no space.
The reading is 8.9888,kL
